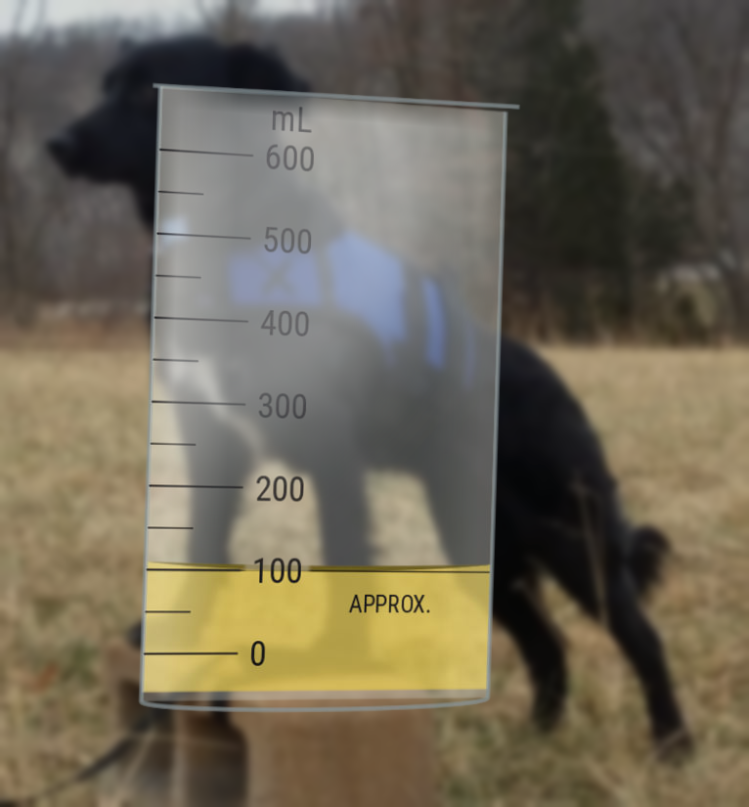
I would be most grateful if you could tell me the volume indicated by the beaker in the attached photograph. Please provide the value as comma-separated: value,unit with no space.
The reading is 100,mL
